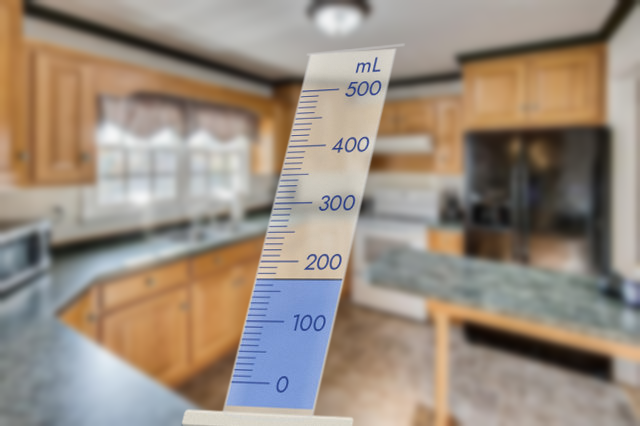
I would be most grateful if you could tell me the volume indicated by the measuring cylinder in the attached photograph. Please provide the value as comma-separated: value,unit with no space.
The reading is 170,mL
